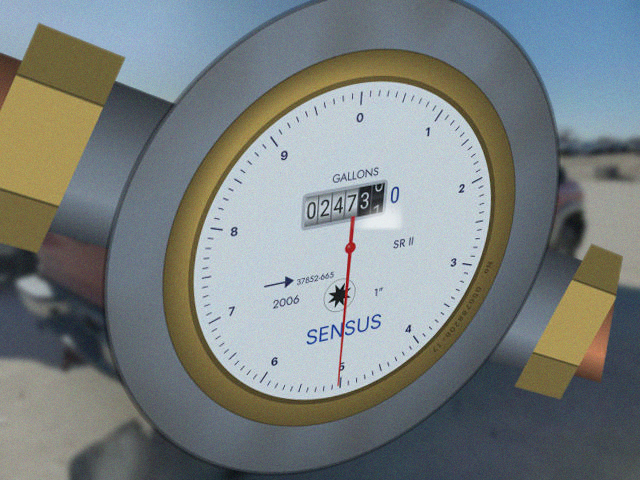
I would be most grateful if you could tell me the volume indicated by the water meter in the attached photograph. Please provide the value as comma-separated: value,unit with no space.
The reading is 247305.0,gal
